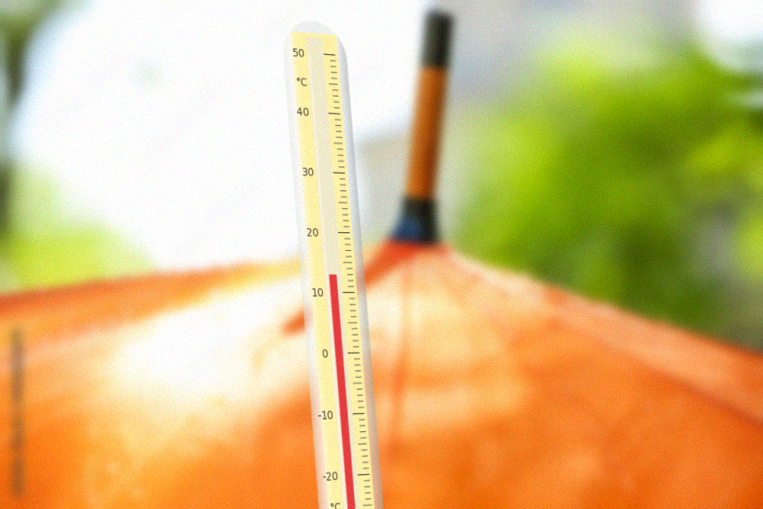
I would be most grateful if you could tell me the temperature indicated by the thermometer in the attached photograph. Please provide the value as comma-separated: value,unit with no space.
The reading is 13,°C
